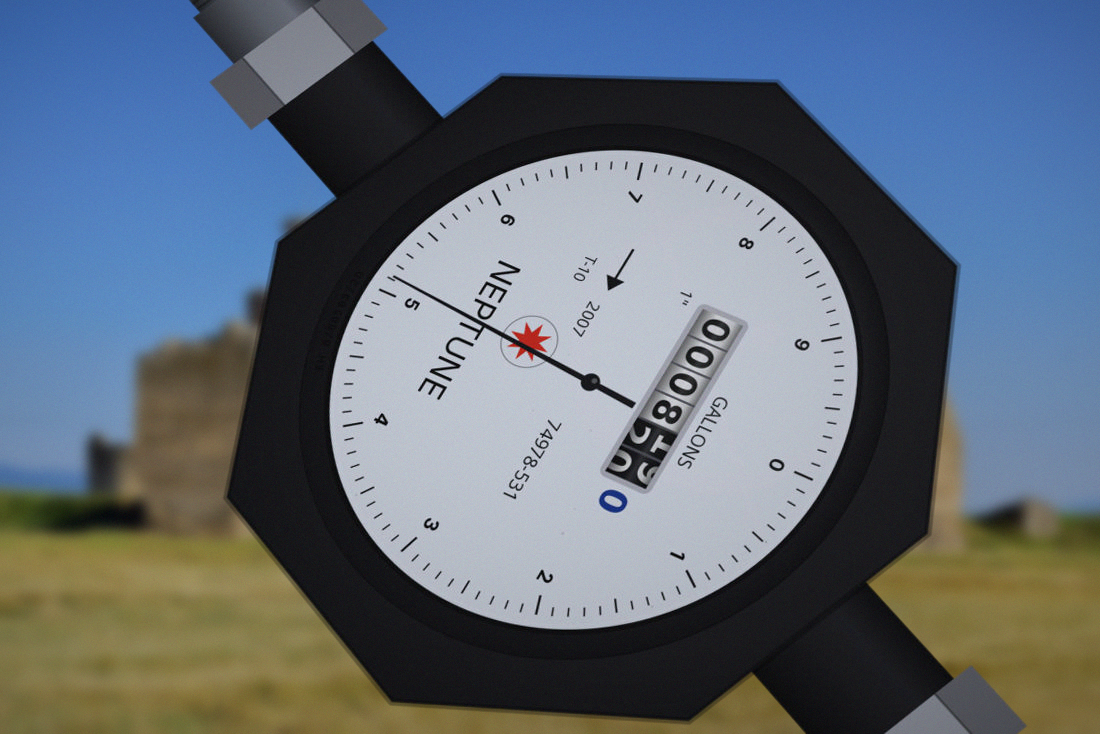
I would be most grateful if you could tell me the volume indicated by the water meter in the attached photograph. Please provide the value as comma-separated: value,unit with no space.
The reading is 8195.1,gal
